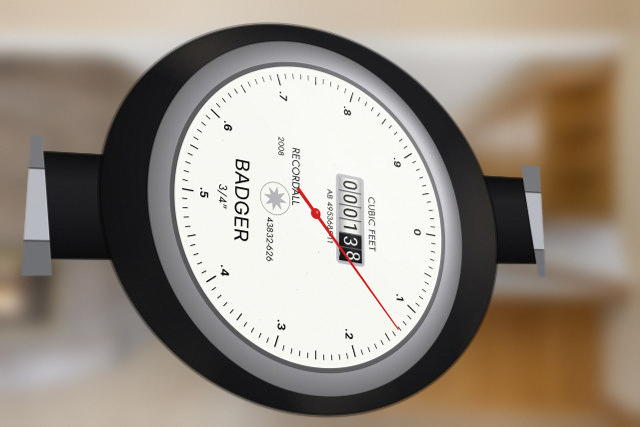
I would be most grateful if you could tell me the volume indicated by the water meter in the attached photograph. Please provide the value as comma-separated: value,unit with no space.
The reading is 138.13,ft³
